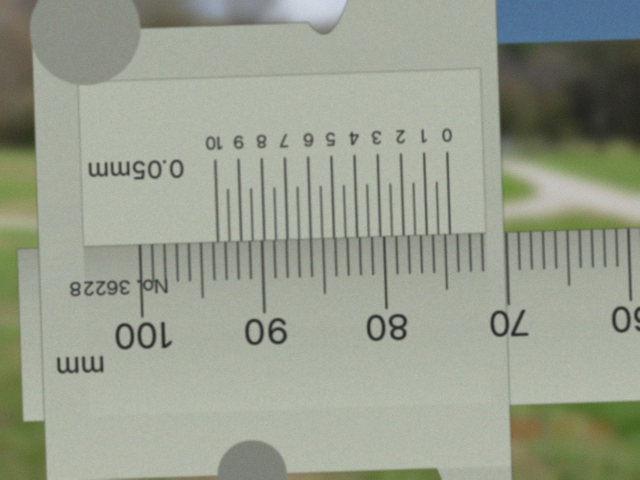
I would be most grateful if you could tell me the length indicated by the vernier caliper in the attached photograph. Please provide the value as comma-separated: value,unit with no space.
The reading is 74.6,mm
